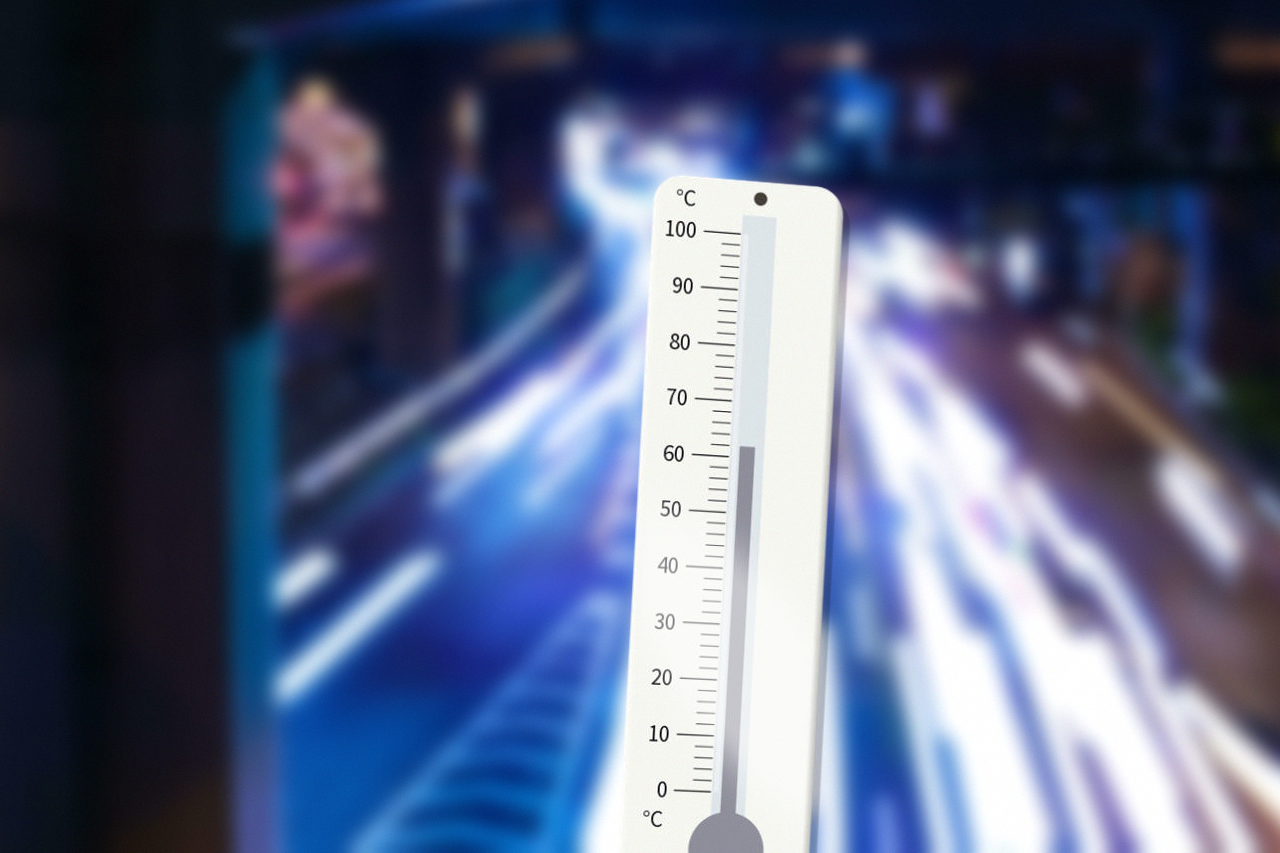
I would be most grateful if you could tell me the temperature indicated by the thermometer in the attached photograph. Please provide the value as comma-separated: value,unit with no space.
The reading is 62,°C
